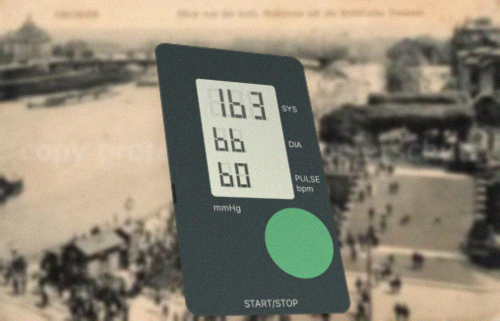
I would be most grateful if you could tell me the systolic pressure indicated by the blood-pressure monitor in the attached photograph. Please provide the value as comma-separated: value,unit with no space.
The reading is 163,mmHg
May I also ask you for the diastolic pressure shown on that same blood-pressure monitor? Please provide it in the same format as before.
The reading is 66,mmHg
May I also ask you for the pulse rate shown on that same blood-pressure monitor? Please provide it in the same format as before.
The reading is 60,bpm
